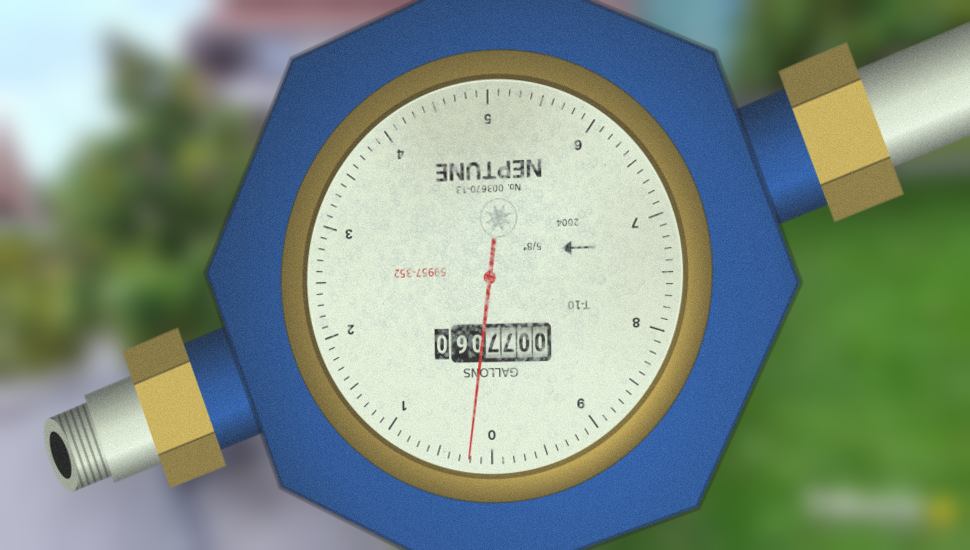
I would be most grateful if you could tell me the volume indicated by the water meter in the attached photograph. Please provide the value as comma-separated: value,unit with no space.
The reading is 77060.2,gal
